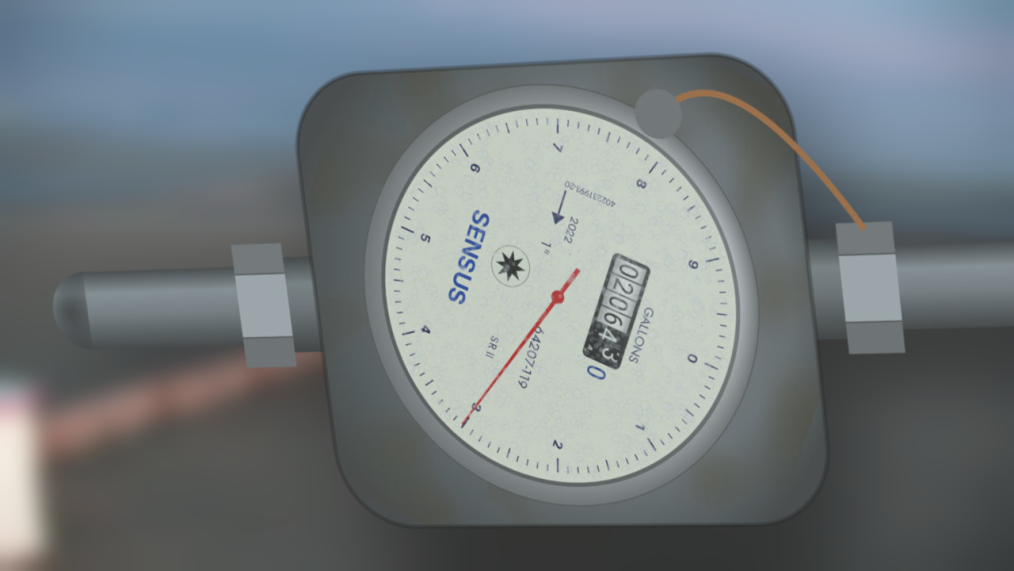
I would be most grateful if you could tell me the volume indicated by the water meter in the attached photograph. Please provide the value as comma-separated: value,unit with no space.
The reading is 206433.0,gal
